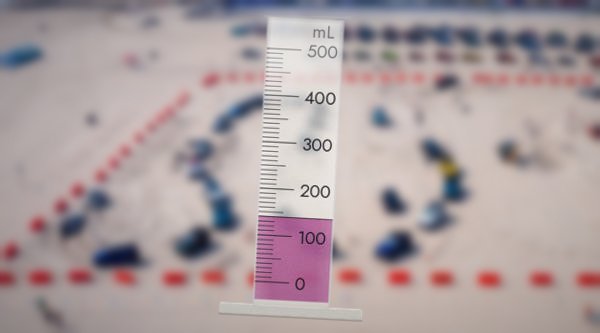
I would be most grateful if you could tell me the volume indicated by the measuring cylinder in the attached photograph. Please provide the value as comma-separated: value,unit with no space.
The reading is 140,mL
